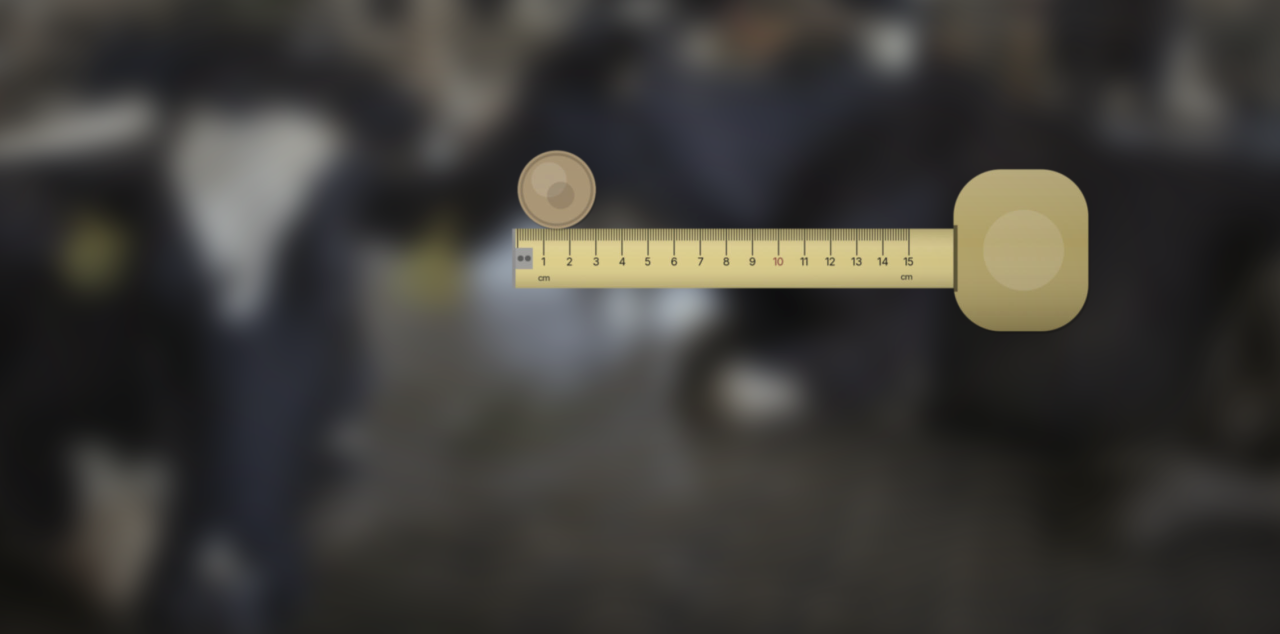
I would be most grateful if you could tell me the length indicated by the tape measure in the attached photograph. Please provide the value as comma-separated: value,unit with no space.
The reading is 3,cm
